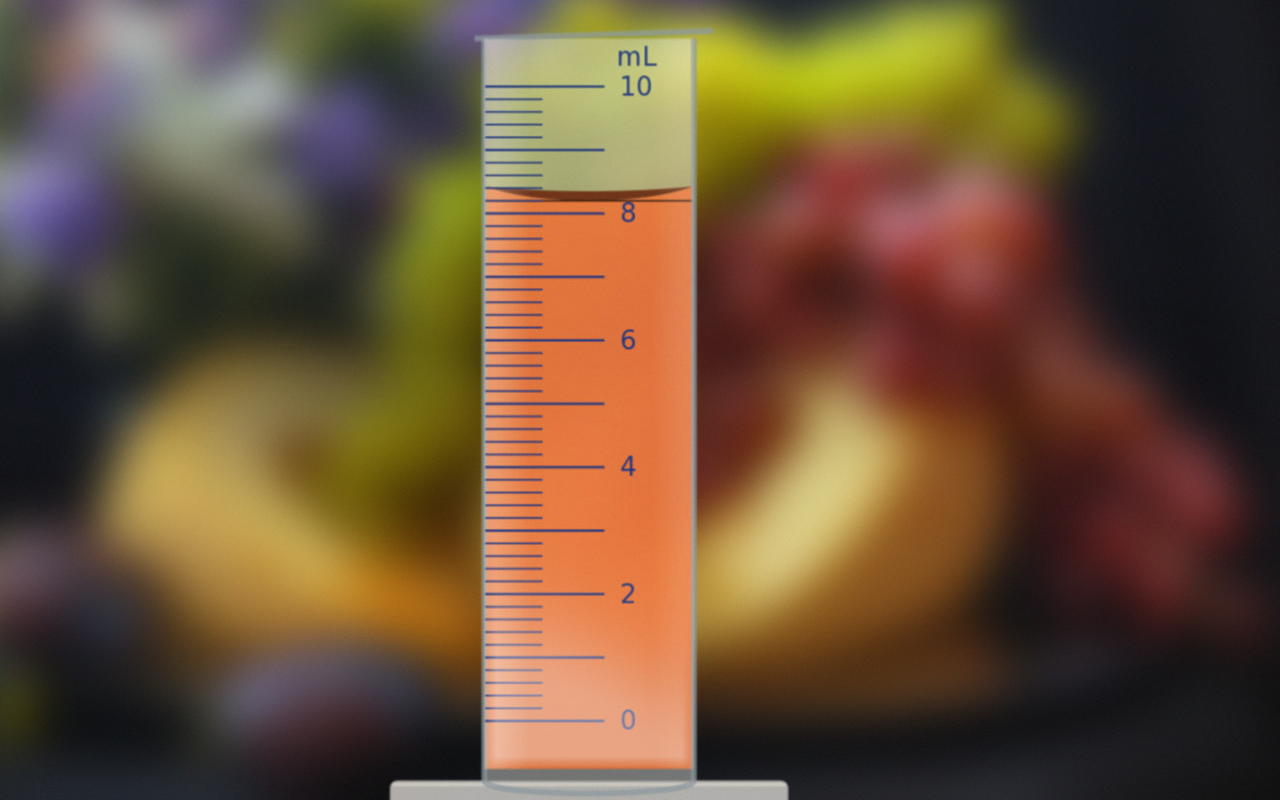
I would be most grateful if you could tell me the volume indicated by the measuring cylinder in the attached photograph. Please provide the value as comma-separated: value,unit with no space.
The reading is 8.2,mL
